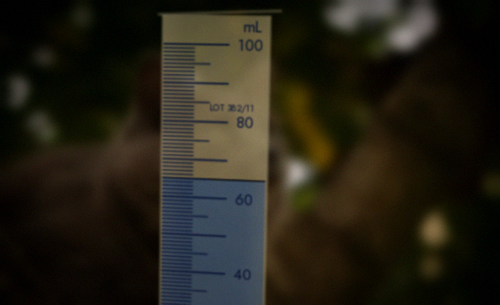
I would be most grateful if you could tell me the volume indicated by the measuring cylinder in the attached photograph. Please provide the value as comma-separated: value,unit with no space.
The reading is 65,mL
